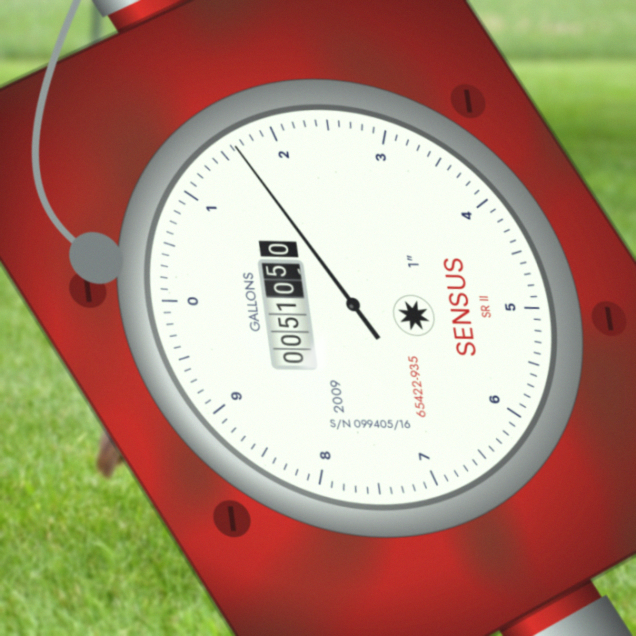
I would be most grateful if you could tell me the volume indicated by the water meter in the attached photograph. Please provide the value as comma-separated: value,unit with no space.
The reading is 51051.6,gal
